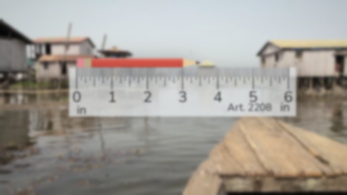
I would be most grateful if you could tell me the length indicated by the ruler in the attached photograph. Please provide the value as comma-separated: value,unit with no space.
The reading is 3.5,in
